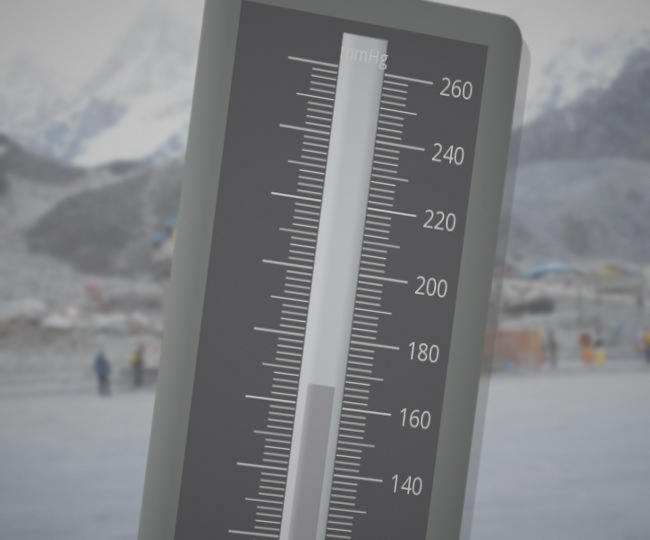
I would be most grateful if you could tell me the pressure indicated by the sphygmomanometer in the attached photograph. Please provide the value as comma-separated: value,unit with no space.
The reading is 166,mmHg
